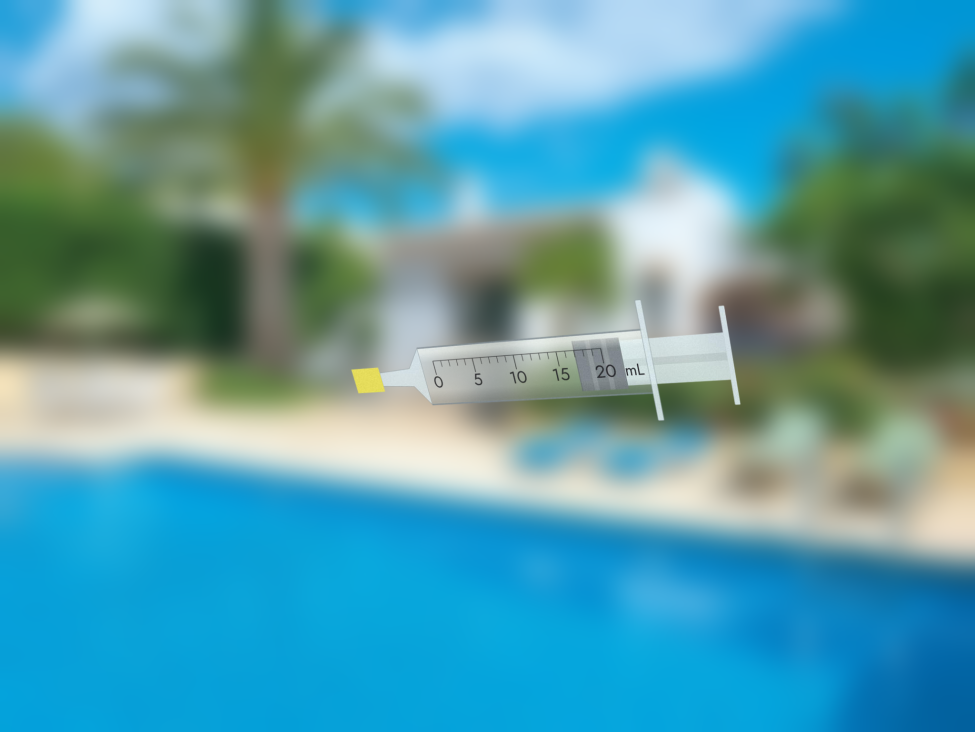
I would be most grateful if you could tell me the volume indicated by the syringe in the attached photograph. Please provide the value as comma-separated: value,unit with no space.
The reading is 17,mL
